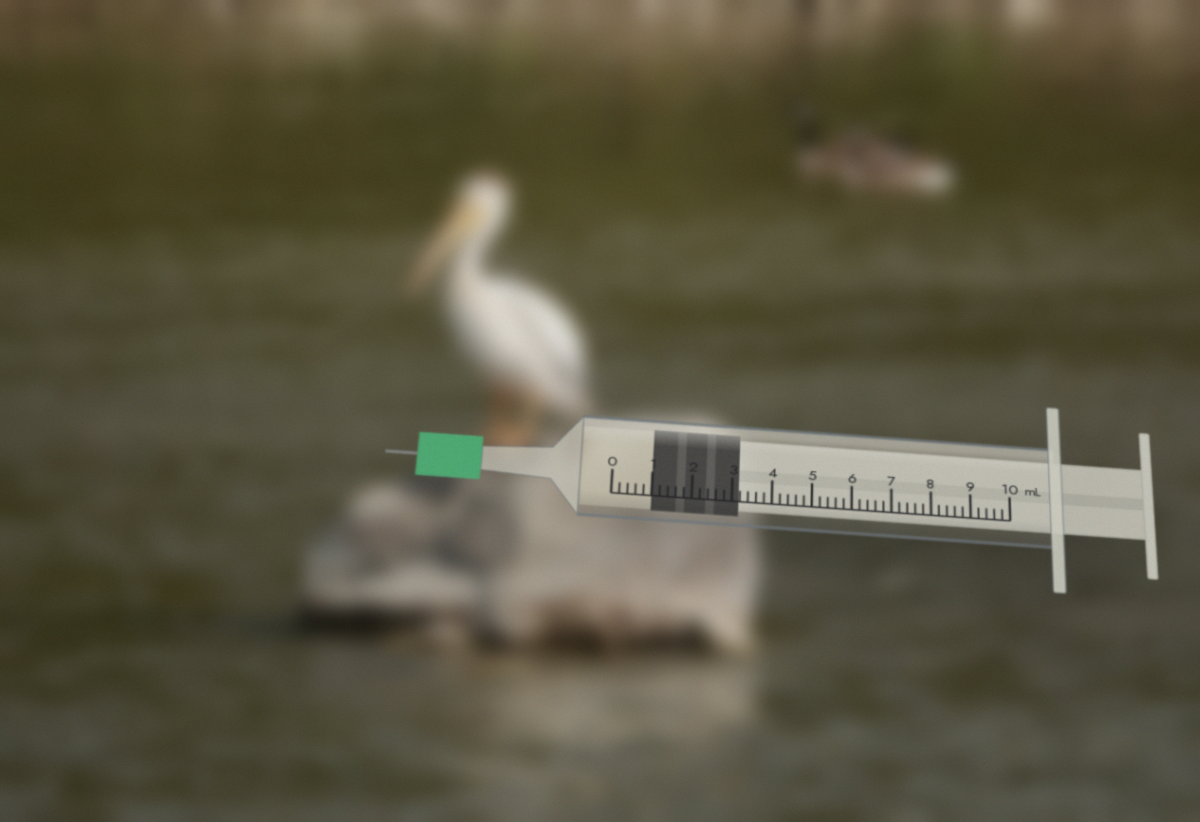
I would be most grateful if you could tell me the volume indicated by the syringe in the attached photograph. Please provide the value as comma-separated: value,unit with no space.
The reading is 1,mL
